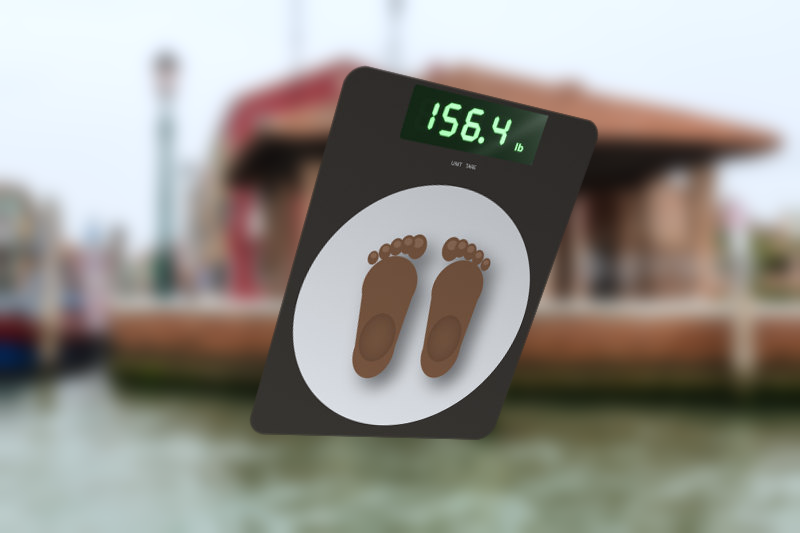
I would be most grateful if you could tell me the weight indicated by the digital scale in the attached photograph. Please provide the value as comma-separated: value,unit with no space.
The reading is 156.4,lb
